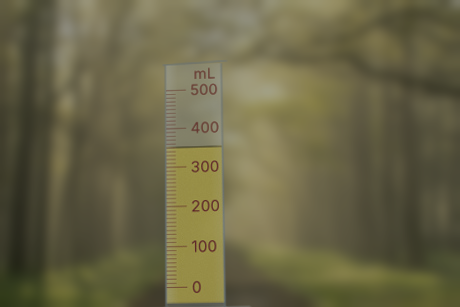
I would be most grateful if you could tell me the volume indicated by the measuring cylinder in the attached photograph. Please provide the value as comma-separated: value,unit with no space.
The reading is 350,mL
